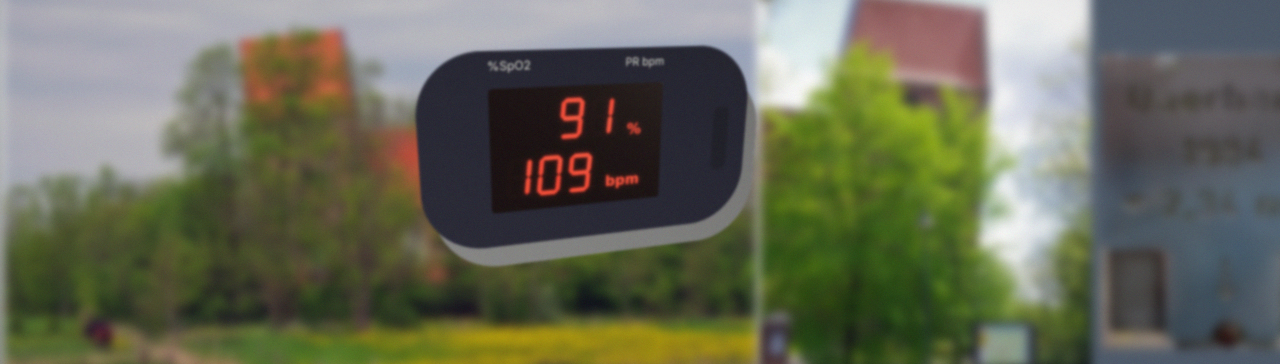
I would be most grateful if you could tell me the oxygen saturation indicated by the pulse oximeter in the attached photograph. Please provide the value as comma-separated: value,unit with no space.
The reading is 91,%
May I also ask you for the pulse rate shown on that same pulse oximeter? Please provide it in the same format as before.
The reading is 109,bpm
